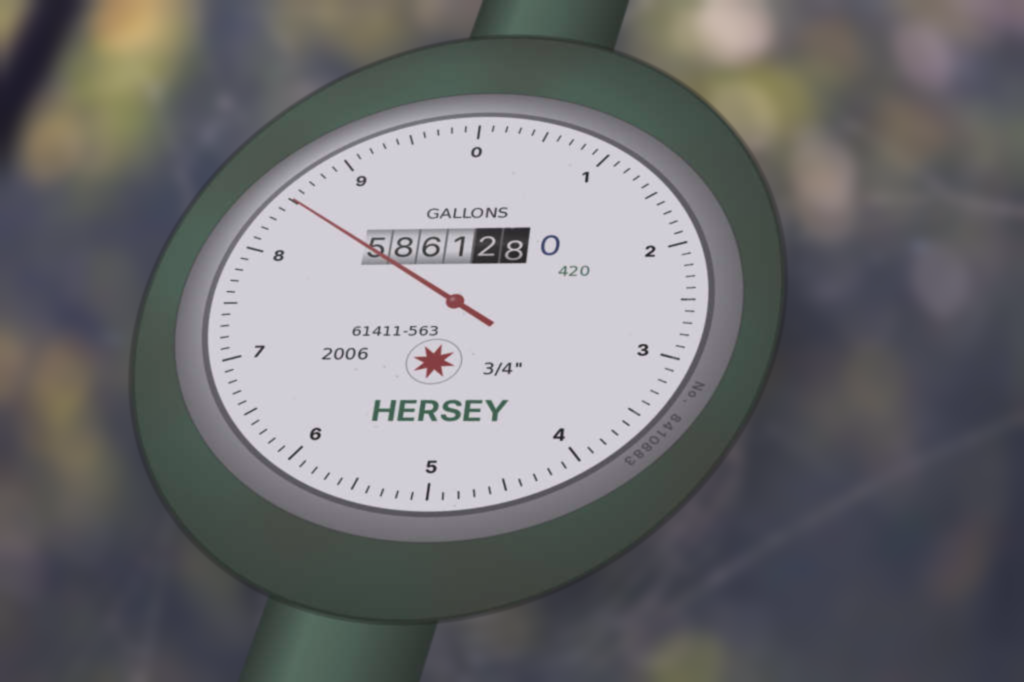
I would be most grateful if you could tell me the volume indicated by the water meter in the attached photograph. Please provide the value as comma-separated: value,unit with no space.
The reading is 5861278.5,gal
